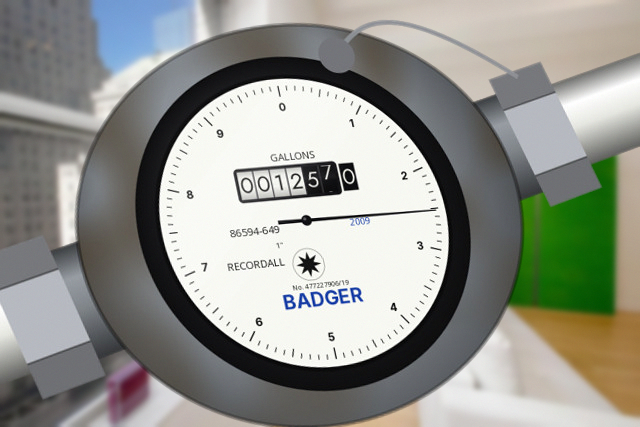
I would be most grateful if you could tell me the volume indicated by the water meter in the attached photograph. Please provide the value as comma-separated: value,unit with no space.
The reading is 12572.5,gal
